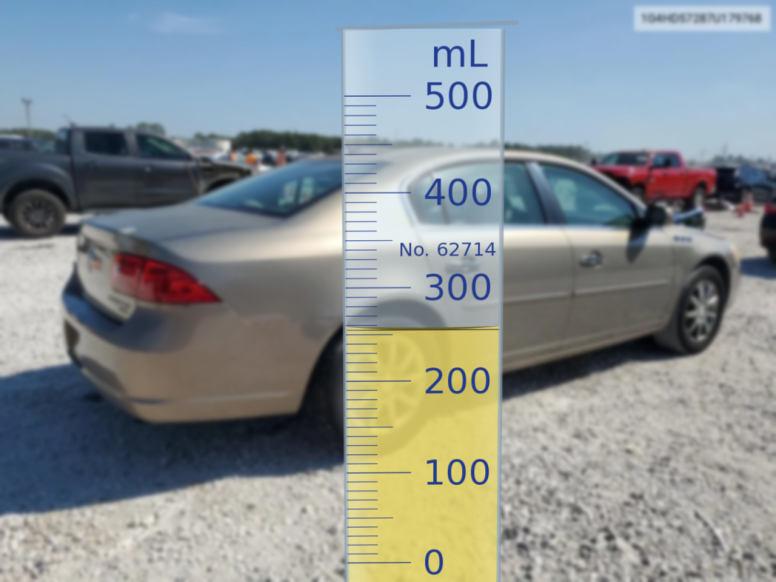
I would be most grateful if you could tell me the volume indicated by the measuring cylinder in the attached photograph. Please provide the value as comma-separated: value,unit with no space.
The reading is 255,mL
